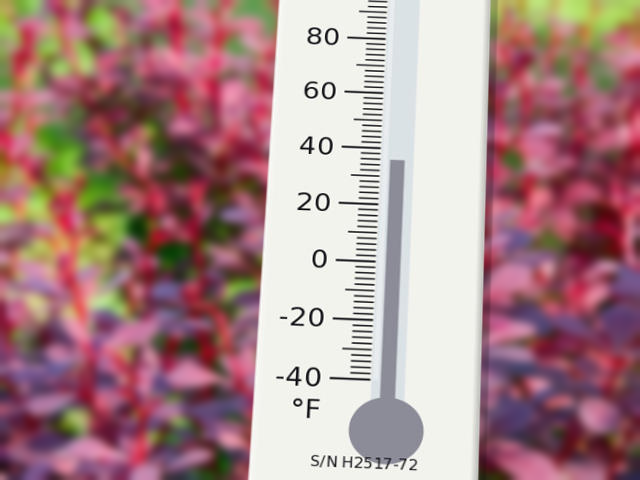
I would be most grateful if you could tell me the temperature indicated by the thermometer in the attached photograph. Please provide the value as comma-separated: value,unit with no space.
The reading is 36,°F
